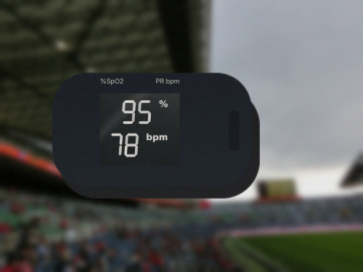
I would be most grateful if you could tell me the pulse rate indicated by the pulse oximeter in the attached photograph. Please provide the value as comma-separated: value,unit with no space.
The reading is 78,bpm
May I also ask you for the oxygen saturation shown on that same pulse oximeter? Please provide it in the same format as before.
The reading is 95,%
